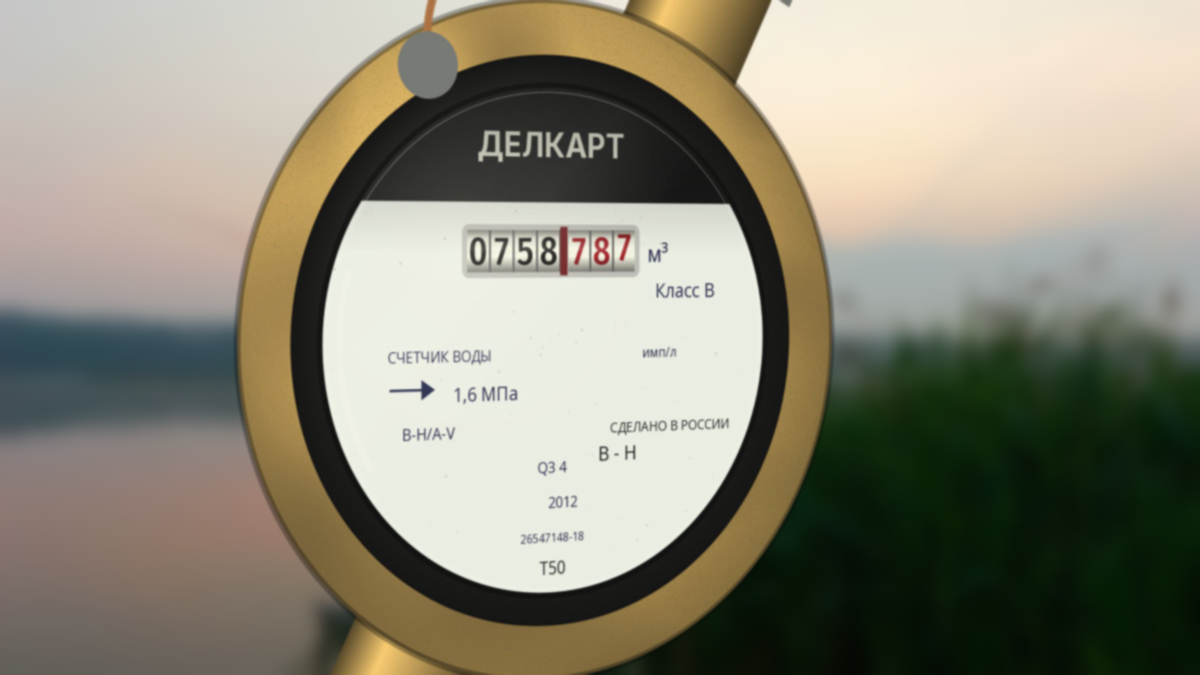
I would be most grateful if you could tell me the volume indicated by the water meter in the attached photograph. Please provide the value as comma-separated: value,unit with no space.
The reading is 758.787,m³
